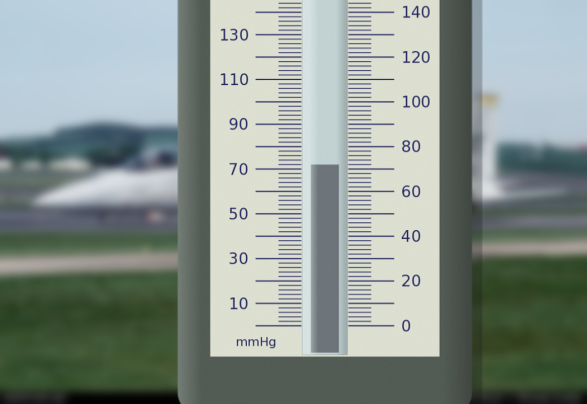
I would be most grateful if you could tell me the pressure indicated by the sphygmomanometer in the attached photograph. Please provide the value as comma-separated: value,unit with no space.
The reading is 72,mmHg
